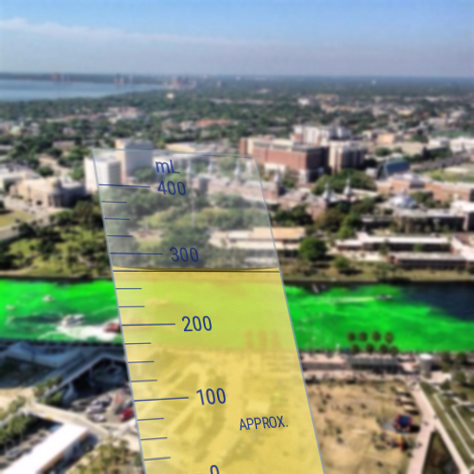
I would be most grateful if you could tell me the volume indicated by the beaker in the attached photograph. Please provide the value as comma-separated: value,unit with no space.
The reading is 275,mL
